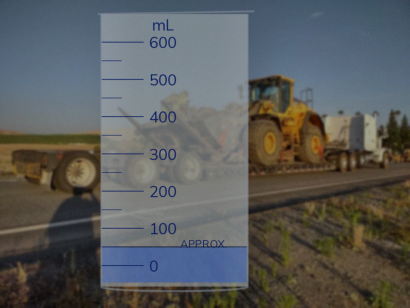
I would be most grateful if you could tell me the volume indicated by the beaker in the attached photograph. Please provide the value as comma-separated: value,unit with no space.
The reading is 50,mL
